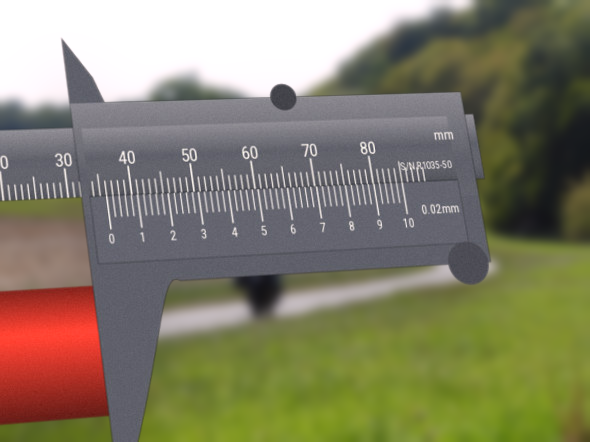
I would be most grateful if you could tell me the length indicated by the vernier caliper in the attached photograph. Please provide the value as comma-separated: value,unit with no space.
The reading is 36.0,mm
